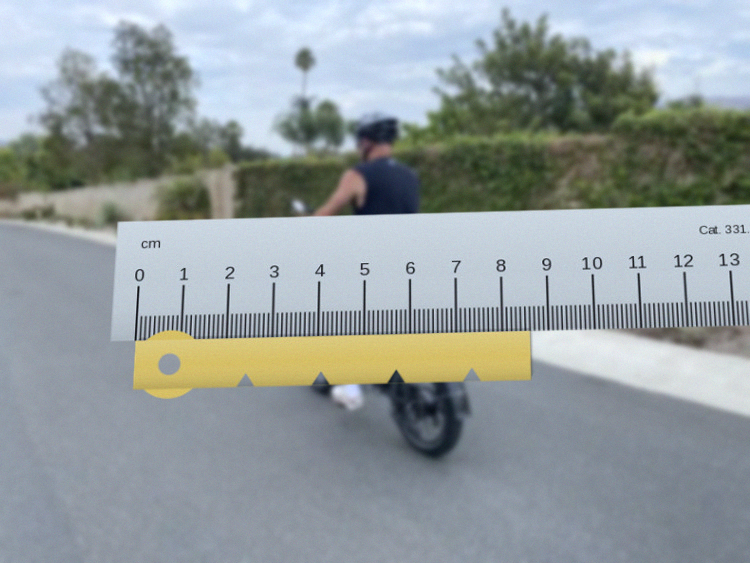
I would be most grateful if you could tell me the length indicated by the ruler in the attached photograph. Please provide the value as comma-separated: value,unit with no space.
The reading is 8.6,cm
